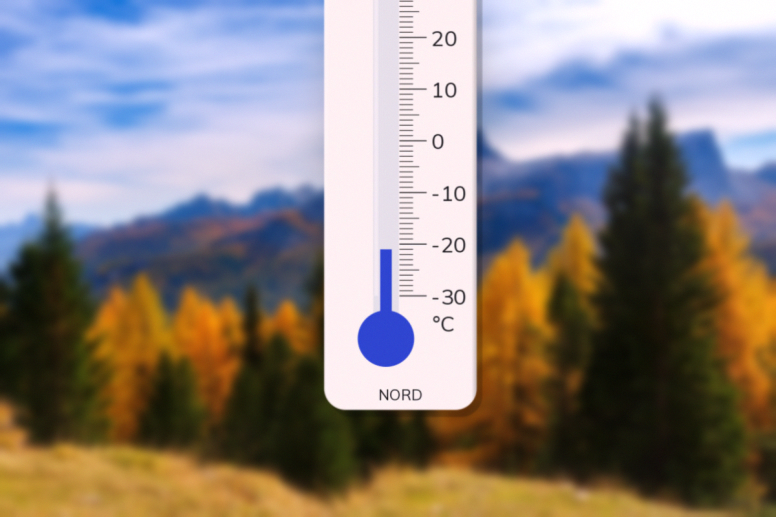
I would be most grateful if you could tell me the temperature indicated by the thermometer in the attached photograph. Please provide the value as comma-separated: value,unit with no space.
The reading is -21,°C
